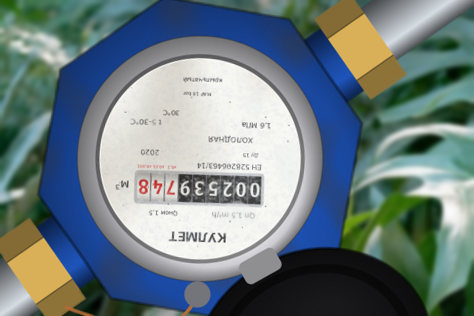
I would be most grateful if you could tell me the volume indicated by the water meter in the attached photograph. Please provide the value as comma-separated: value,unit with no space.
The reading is 2539.748,m³
